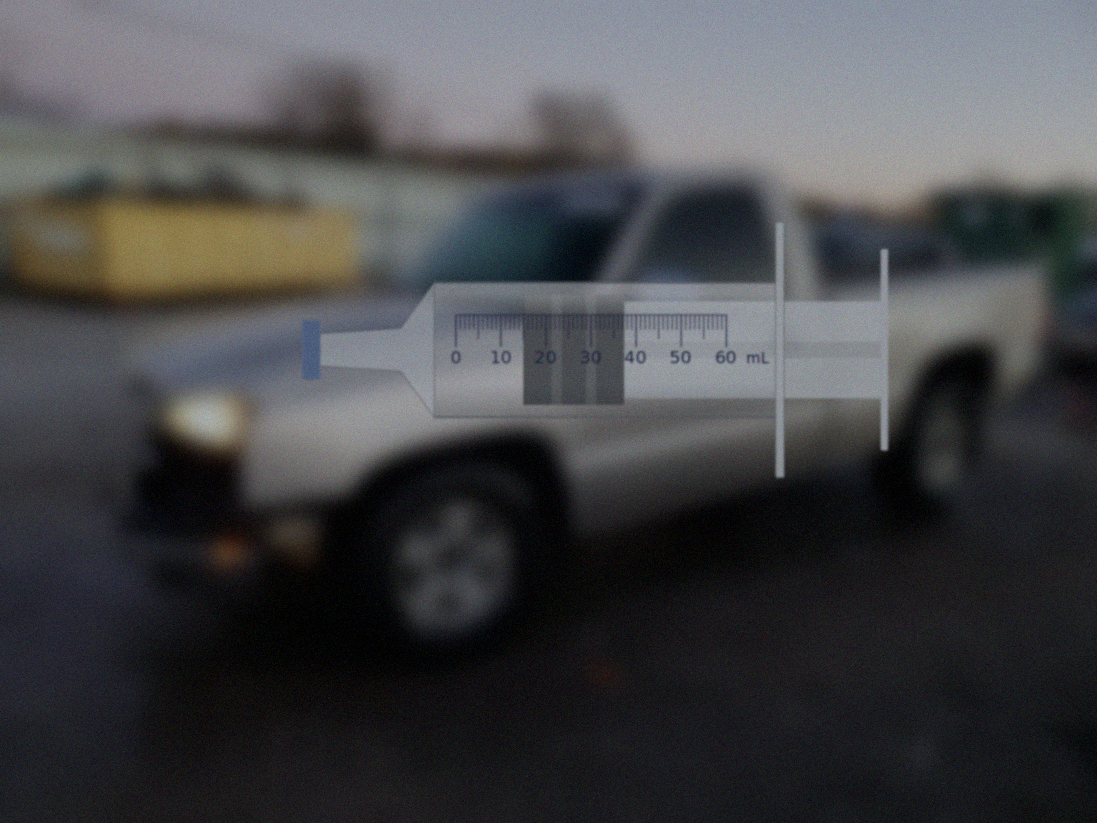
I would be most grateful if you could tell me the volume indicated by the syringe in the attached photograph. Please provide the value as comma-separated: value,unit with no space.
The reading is 15,mL
